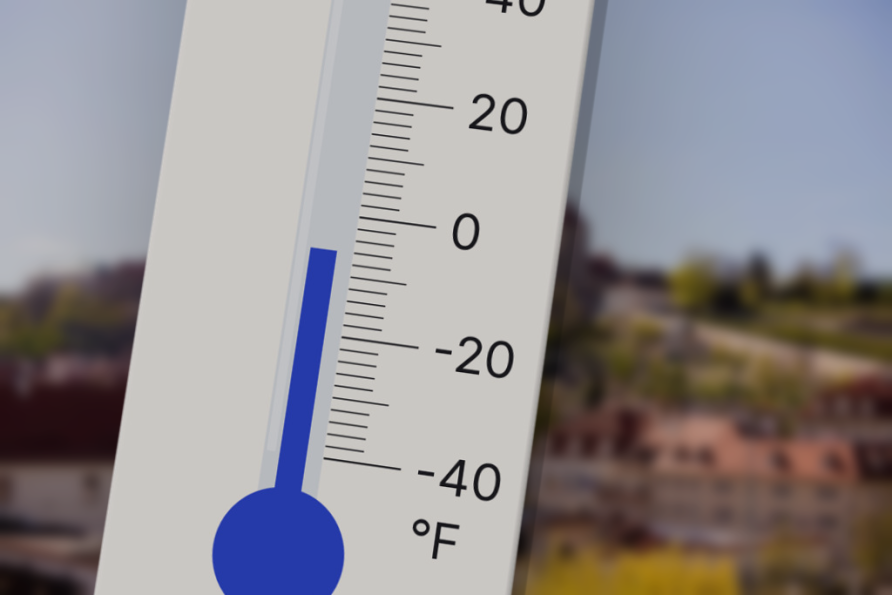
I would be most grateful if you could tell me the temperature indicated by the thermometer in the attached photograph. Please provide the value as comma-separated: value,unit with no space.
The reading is -6,°F
